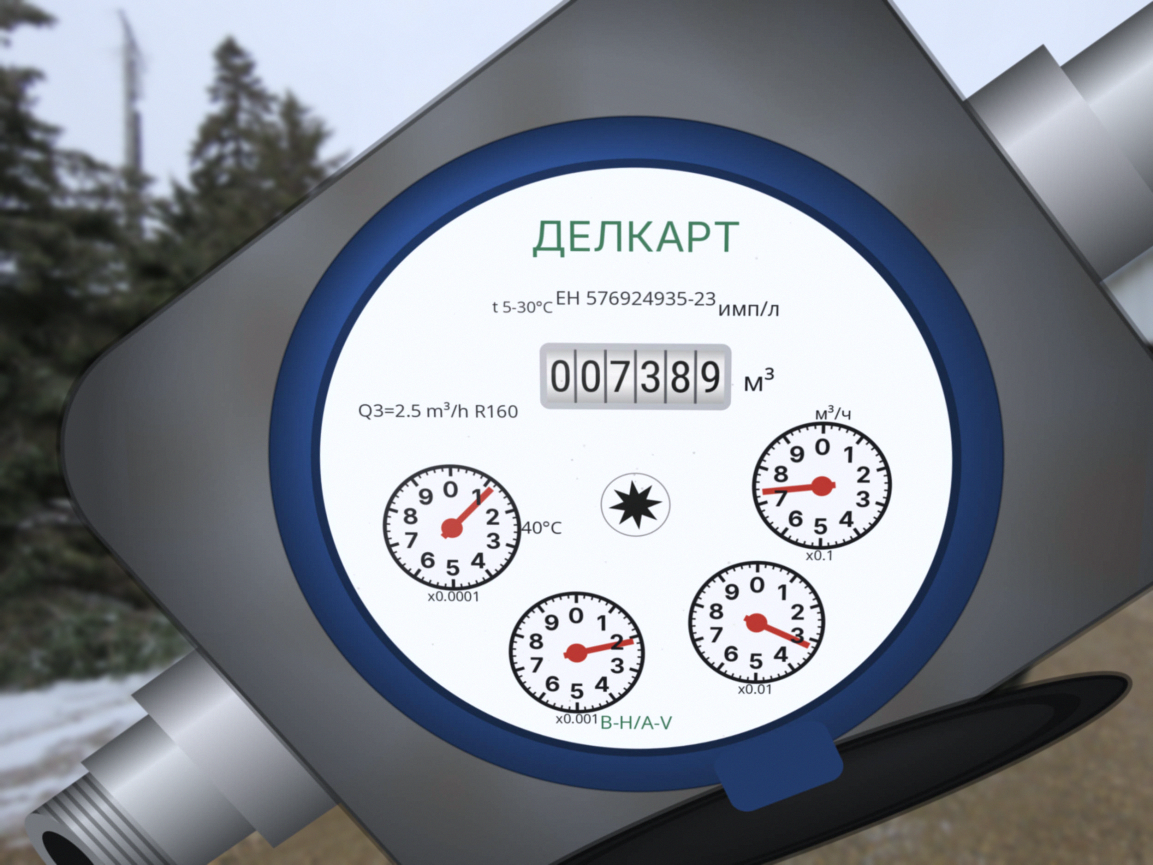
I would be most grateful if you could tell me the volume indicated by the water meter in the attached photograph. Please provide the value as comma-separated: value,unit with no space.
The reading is 7389.7321,m³
